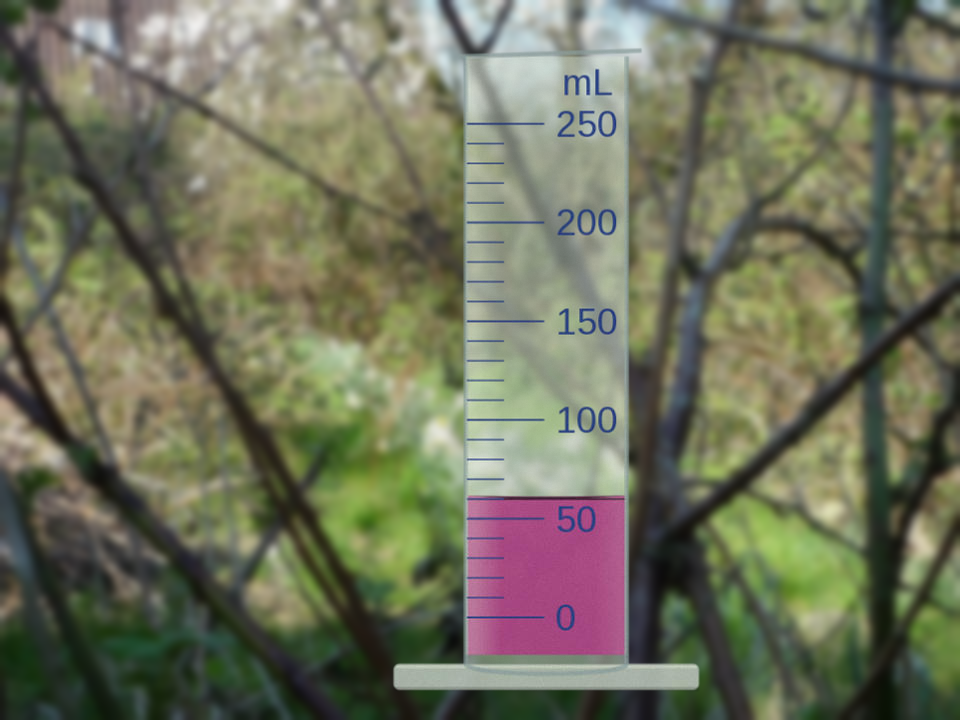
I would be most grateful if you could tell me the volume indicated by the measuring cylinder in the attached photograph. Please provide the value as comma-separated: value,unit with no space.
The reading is 60,mL
